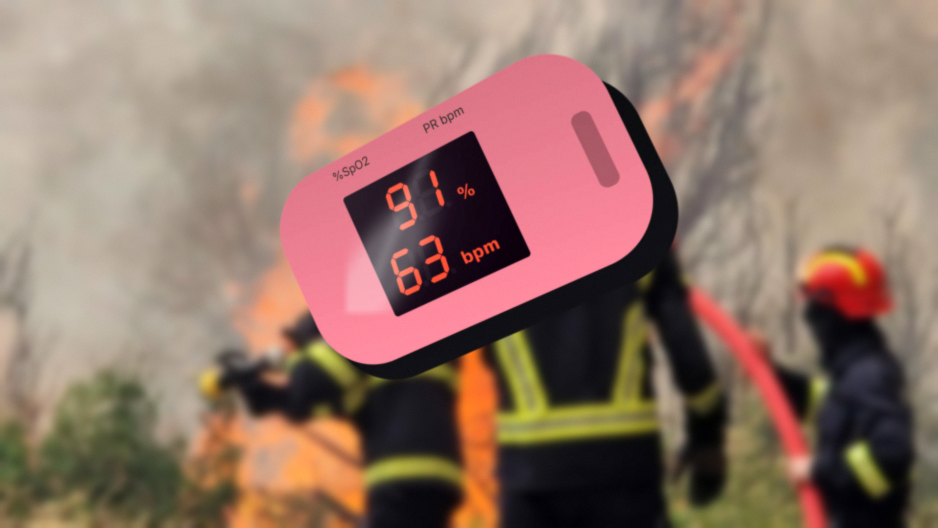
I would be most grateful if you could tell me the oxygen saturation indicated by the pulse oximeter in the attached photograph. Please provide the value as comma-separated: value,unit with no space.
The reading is 91,%
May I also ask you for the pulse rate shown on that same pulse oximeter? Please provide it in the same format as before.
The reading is 63,bpm
